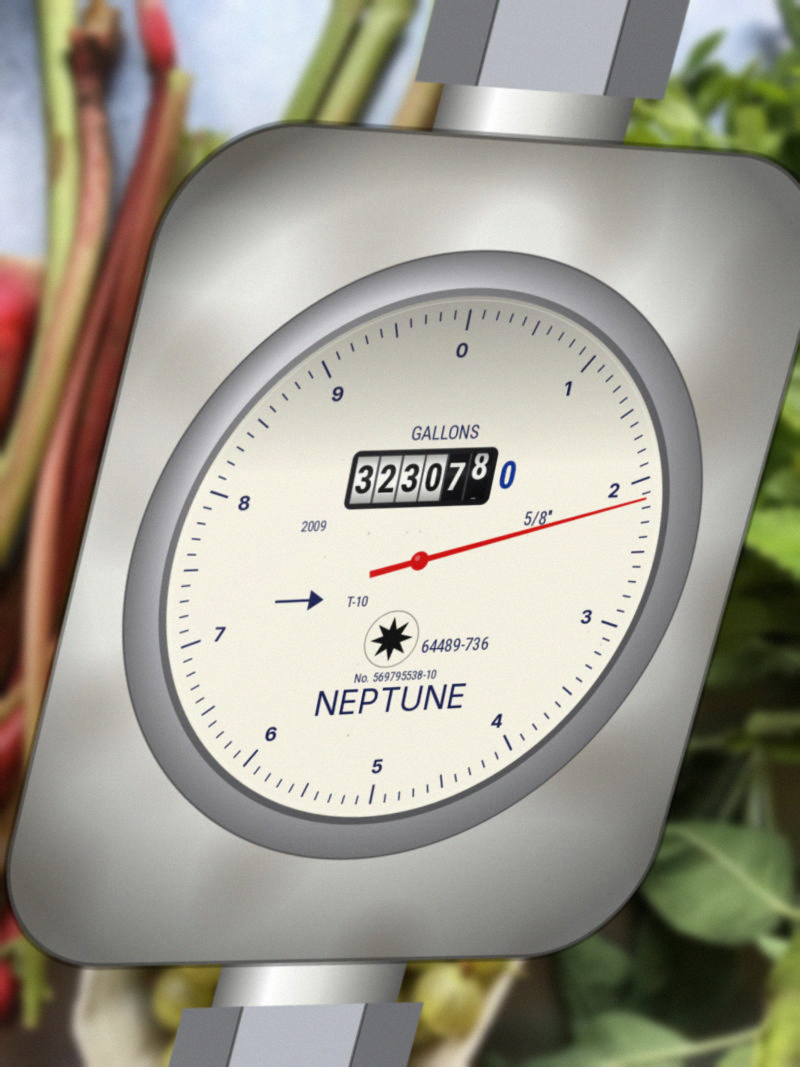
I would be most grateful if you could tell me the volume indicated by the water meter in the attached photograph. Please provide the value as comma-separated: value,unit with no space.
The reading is 3230782.1,gal
